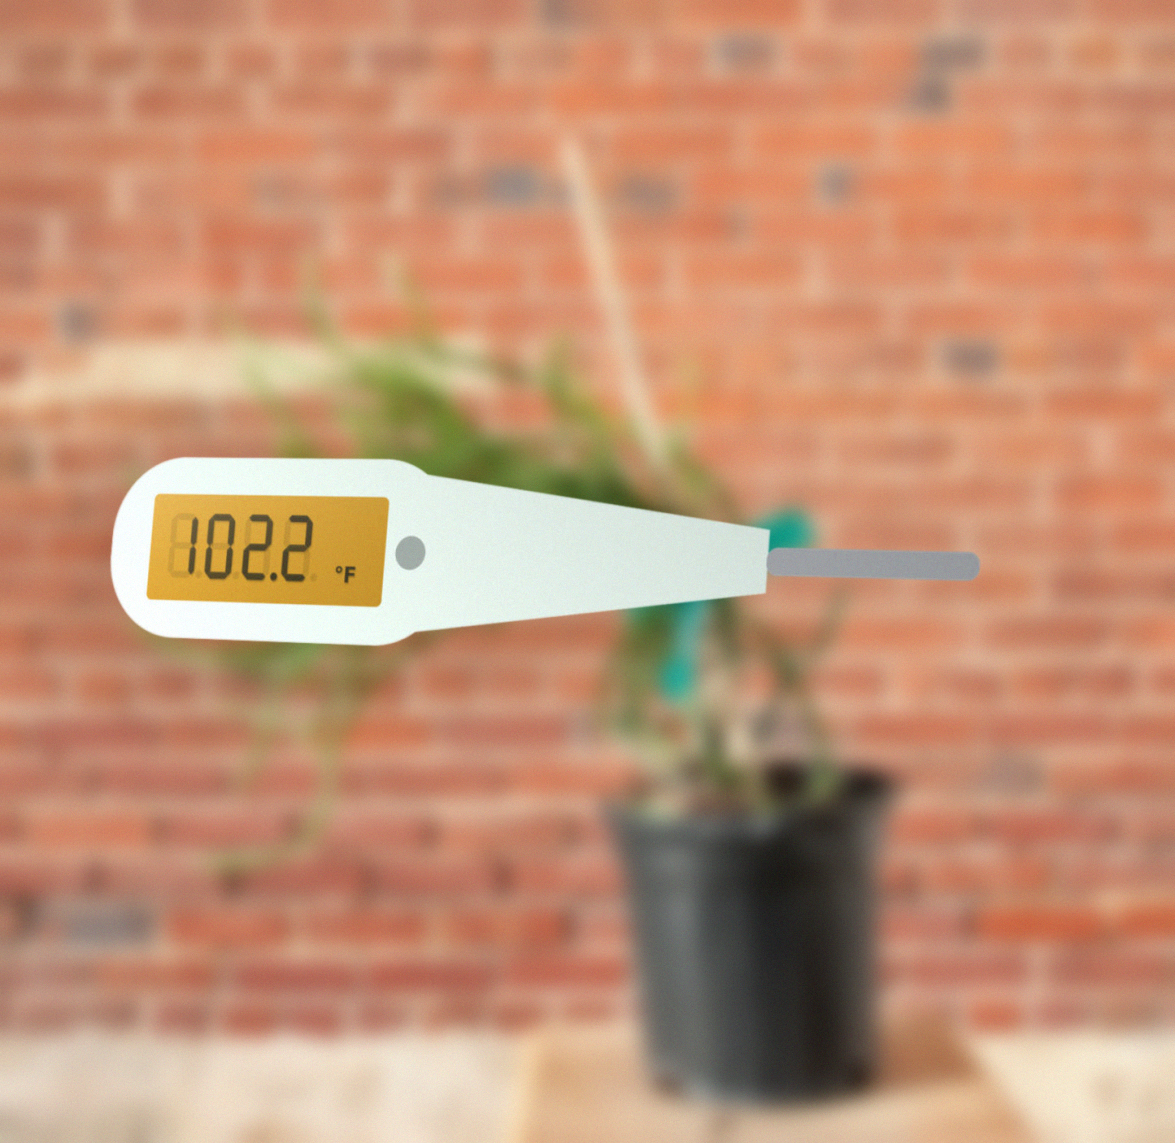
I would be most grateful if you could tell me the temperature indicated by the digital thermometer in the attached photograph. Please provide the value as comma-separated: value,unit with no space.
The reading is 102.2,°F
